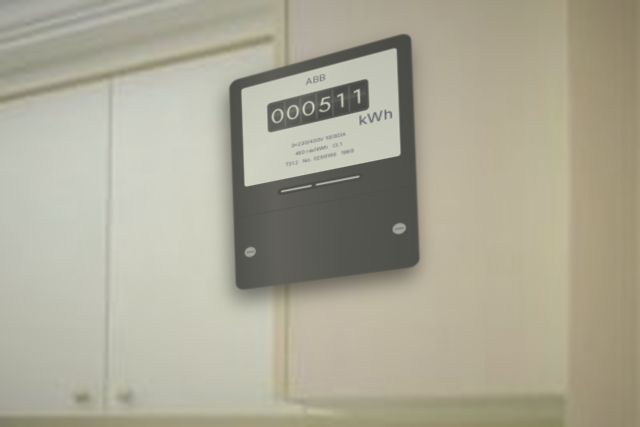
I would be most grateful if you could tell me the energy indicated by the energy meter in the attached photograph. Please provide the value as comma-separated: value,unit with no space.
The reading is 511,kWh
